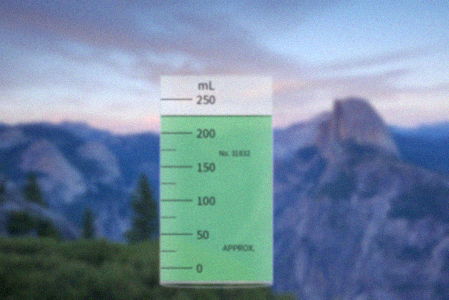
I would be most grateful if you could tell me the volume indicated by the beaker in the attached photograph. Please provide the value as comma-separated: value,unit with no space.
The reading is 225,mL
